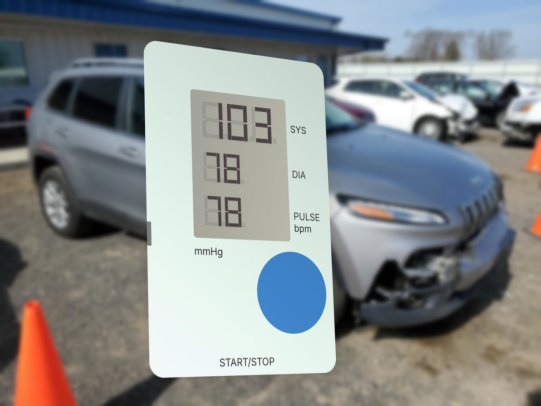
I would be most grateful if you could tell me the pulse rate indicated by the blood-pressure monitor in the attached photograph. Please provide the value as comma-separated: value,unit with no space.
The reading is 78,bpm
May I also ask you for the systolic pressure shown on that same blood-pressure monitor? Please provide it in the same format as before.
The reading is 103,mmHg
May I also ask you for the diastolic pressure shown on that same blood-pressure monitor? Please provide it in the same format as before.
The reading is 78,mmHg
